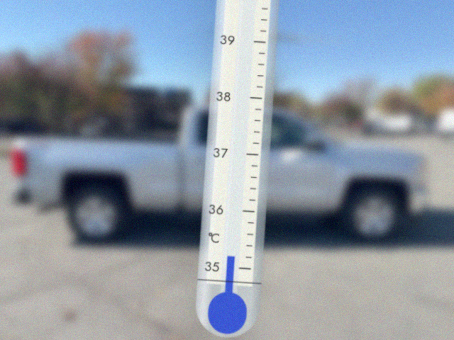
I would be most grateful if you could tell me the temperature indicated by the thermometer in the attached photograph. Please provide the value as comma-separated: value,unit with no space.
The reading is 35.2,°C
